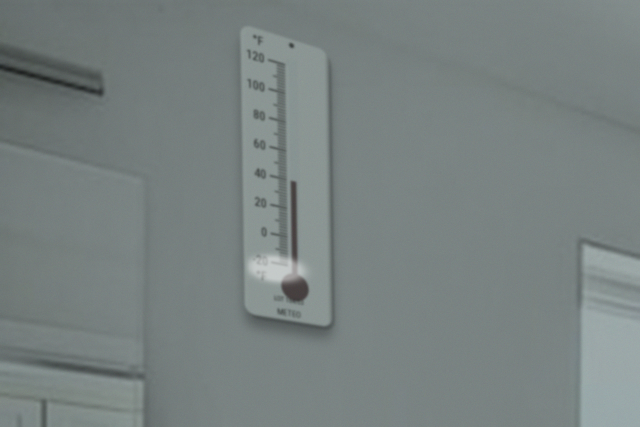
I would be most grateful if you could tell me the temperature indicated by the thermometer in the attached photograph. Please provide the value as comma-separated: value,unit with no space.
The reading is 40,°F
